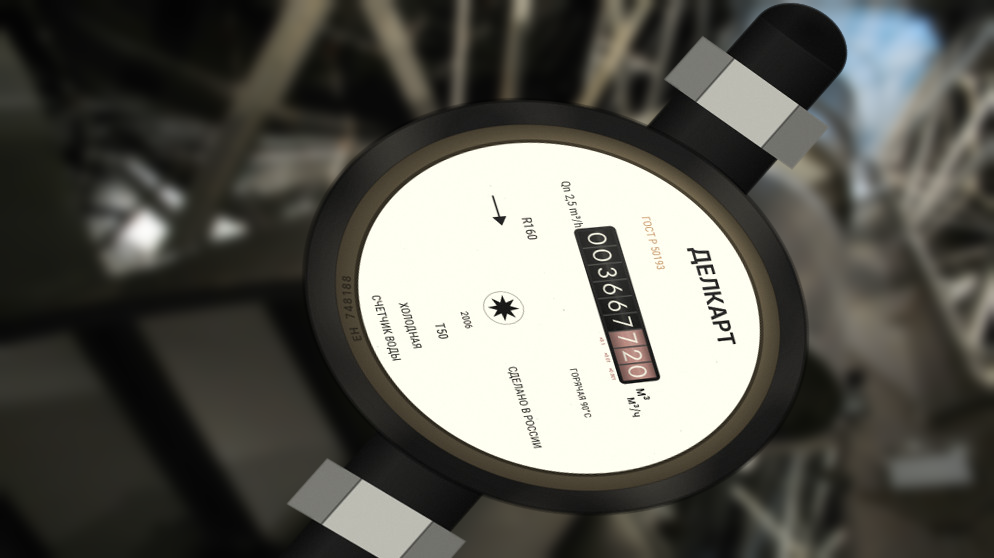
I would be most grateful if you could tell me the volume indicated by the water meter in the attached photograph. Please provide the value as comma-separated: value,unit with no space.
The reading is 3667.720,m³
